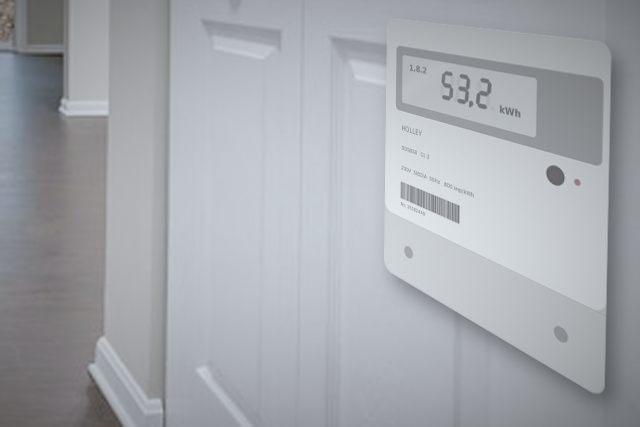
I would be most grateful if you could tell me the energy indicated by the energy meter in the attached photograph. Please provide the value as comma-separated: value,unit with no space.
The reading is 53.2,kWh
